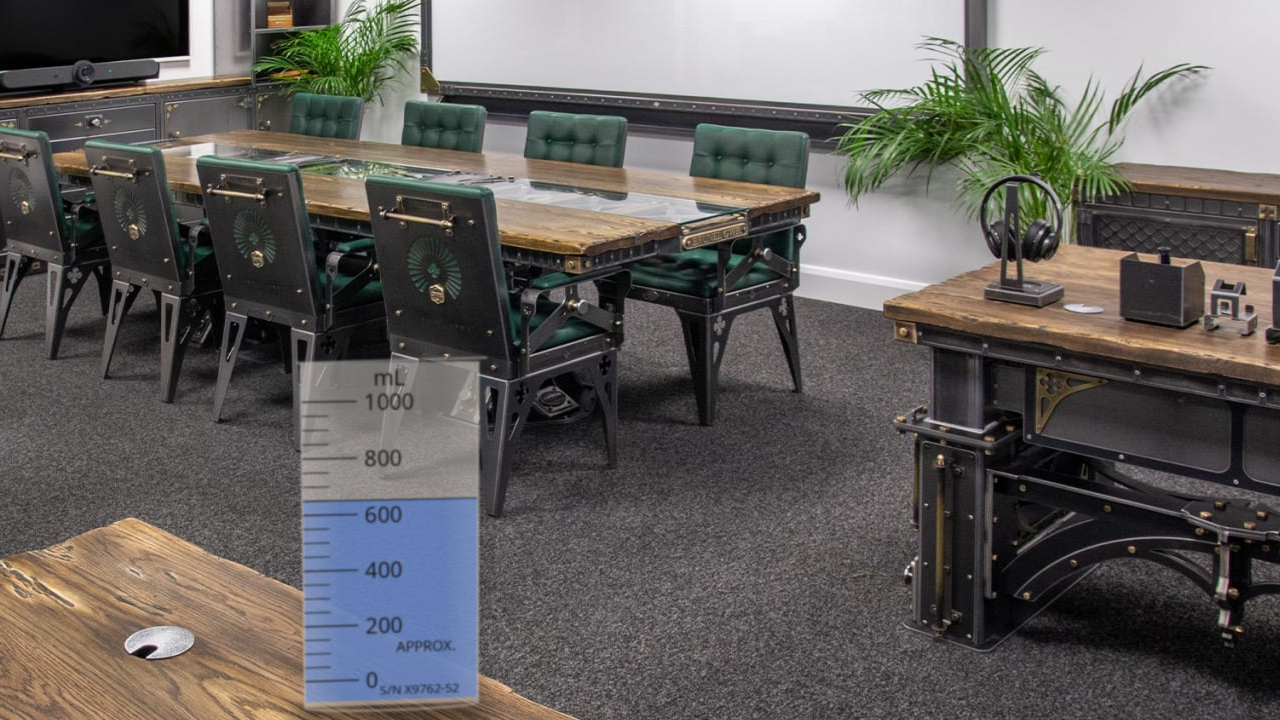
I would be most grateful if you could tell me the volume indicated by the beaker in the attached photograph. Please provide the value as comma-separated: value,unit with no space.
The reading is 650,mL
